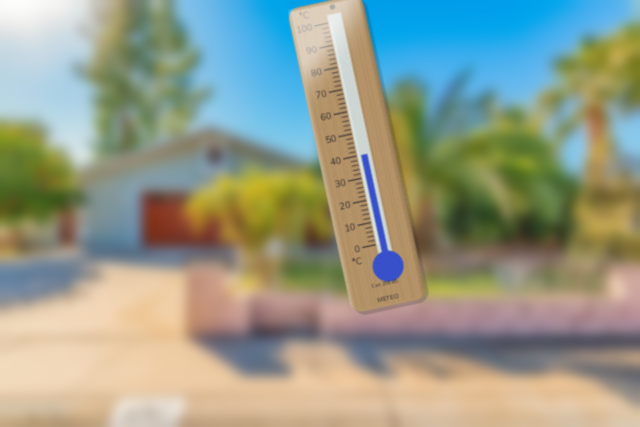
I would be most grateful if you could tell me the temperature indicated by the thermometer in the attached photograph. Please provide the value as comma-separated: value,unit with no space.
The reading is 40,°C
